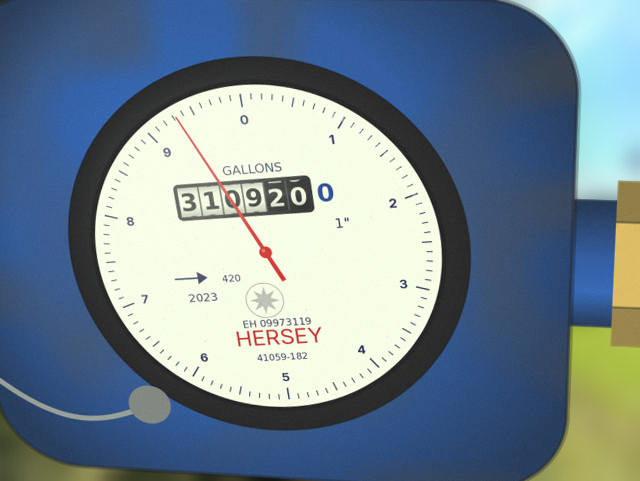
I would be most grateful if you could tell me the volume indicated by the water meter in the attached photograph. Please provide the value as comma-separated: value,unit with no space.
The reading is 3109199.3,gal
